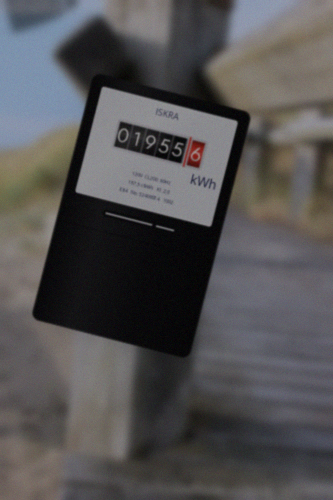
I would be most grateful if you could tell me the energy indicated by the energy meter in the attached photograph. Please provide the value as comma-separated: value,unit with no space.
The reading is 1955.6,kWh
